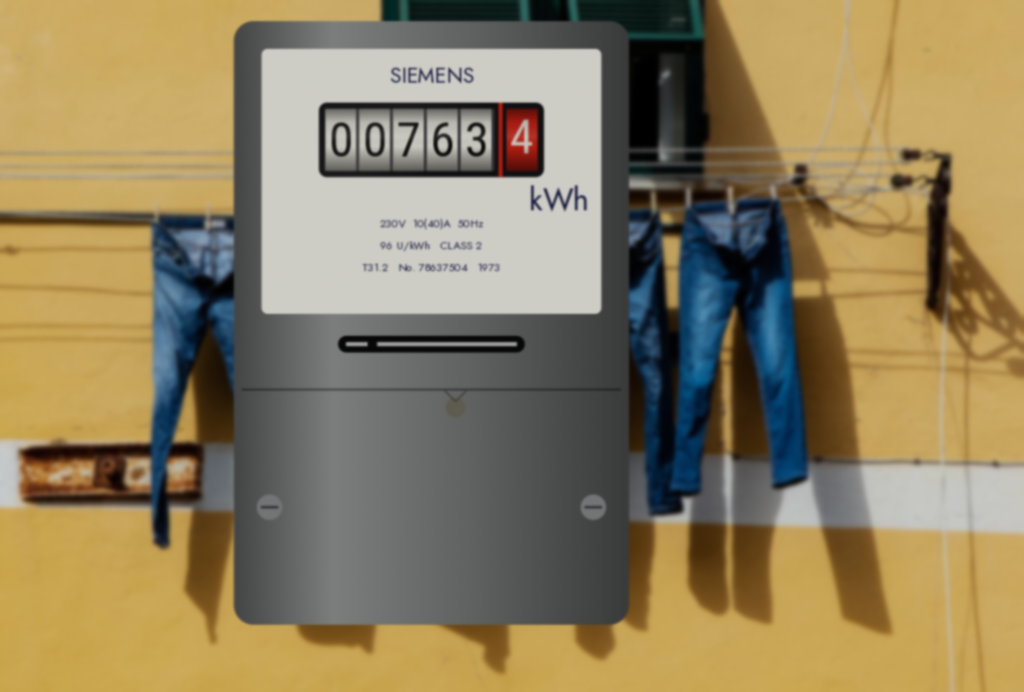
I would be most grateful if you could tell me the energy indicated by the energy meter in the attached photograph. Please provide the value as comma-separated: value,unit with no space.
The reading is 763.4,kWh
